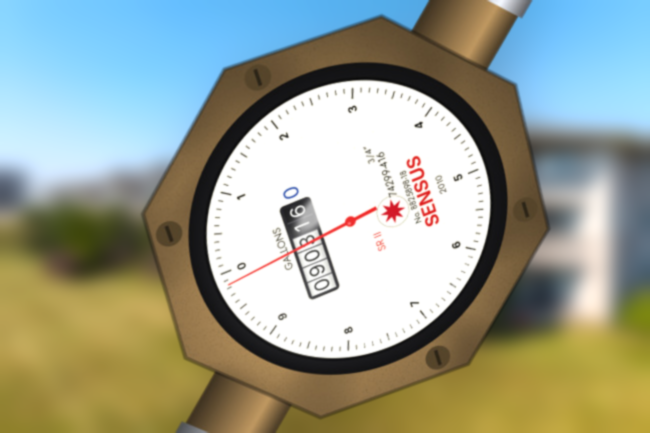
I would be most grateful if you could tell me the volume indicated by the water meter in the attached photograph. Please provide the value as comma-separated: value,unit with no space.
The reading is 903159.8,gal
